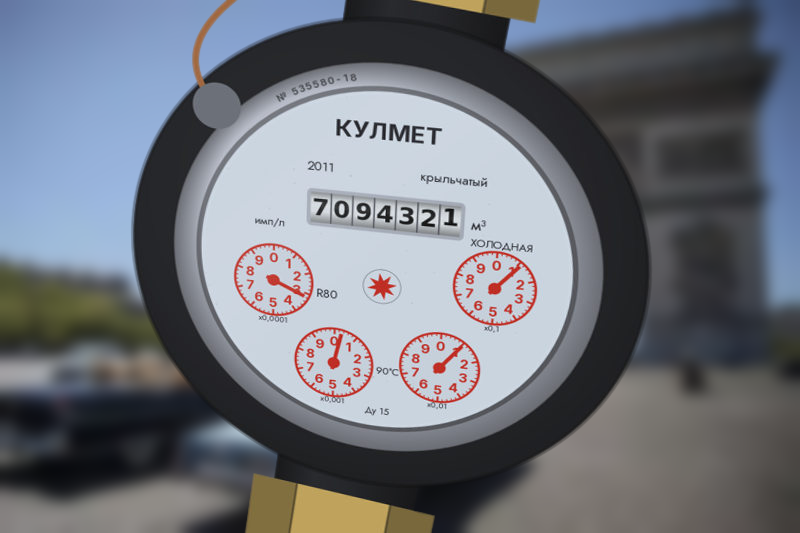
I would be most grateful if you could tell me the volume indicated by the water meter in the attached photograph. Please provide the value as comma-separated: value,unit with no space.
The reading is 7094321.1103,m³
